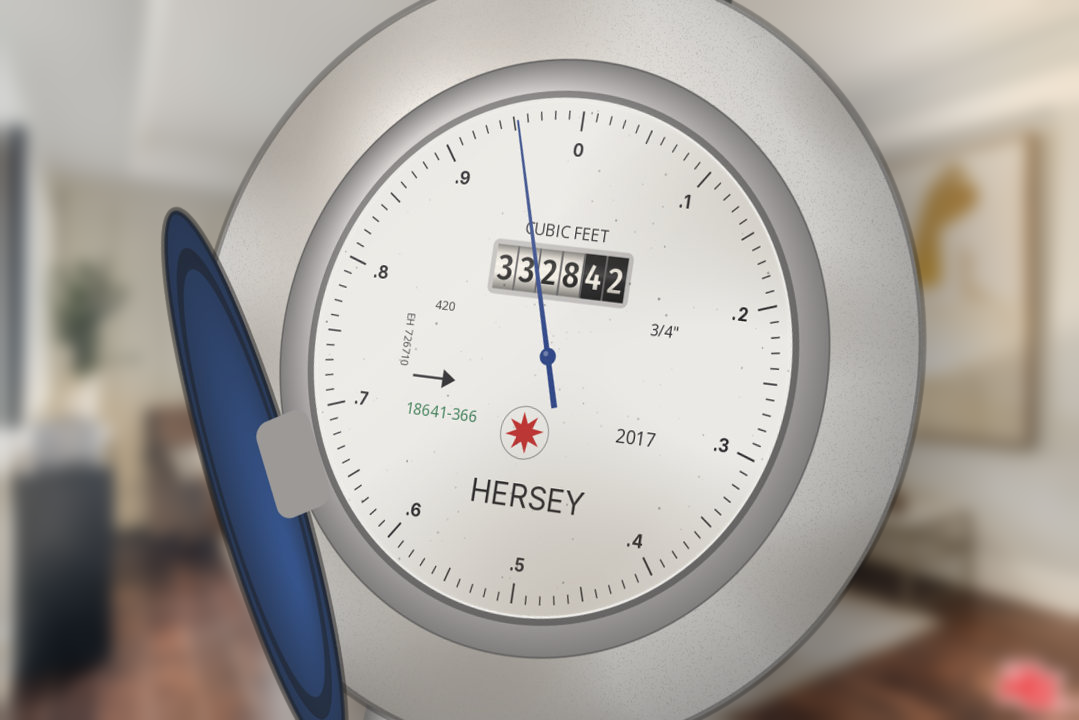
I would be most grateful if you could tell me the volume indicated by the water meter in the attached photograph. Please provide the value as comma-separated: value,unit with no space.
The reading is 332841.95,ft³
